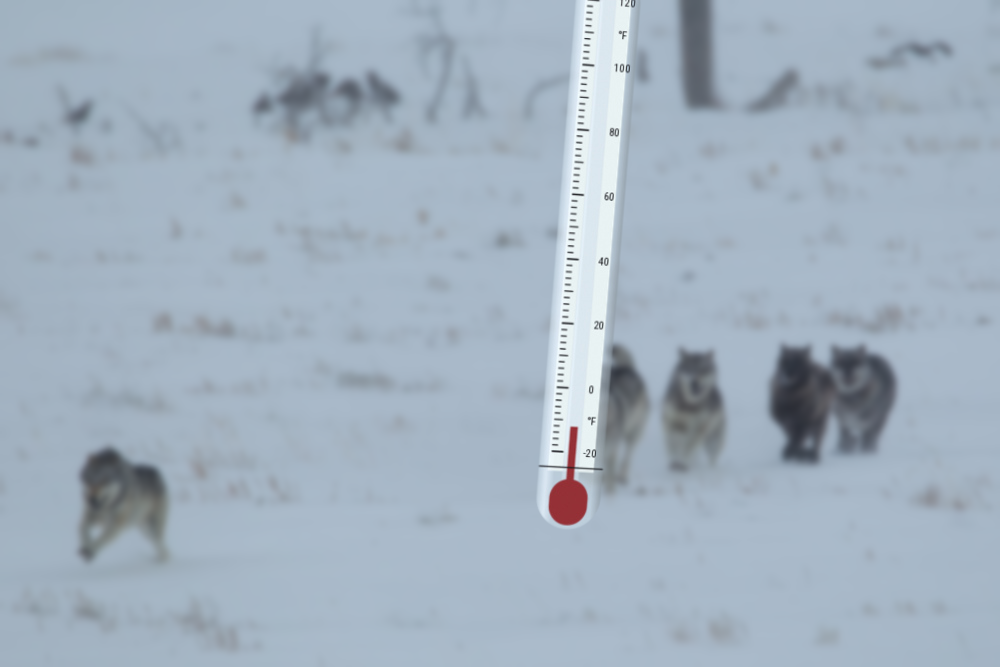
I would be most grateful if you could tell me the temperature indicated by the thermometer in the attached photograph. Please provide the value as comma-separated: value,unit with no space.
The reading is -12,°F
